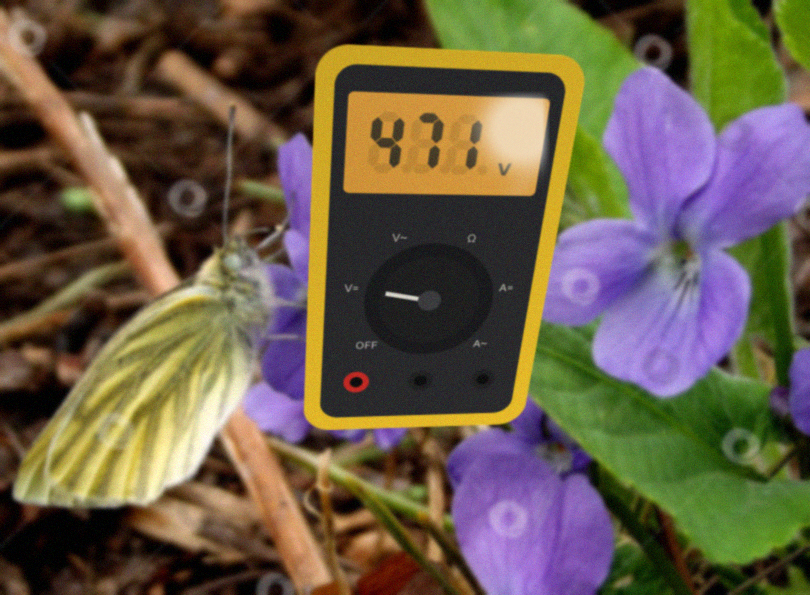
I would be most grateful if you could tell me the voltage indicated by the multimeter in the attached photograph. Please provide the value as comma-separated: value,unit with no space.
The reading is 471,V
